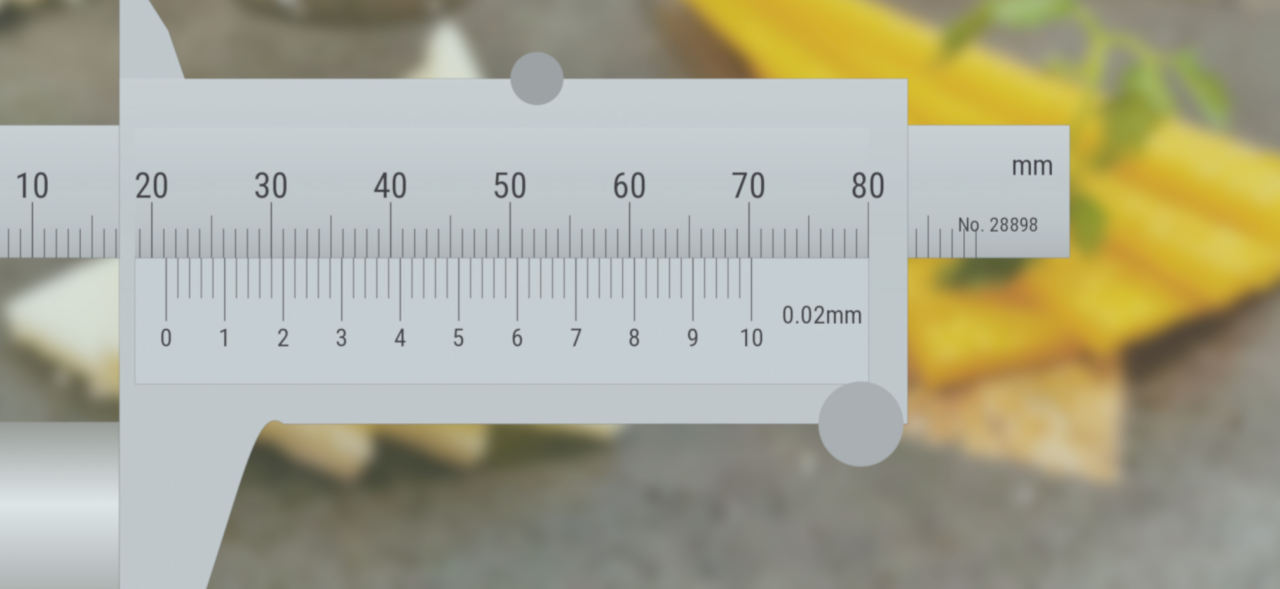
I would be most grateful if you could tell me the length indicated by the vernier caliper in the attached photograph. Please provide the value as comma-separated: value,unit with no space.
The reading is 21.2,mm
